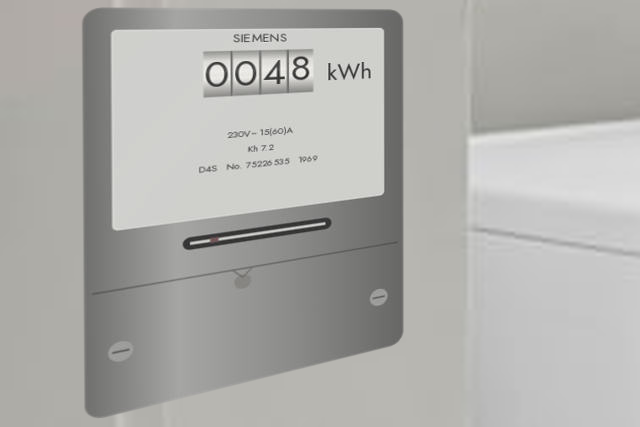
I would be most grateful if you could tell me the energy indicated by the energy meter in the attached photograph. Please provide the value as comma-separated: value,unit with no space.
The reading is 48,kWh
